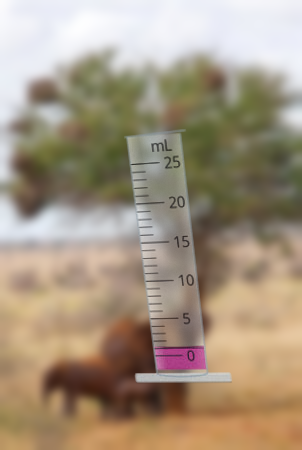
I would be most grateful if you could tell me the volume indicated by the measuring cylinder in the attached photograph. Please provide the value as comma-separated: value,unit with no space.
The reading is 1,mL
